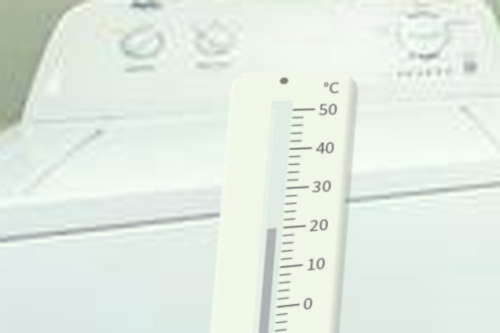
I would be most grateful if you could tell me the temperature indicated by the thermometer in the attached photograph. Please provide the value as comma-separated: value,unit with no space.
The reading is 20,°C
